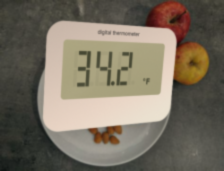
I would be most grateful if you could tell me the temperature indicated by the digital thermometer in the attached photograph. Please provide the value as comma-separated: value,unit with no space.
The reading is 34.2,°F
